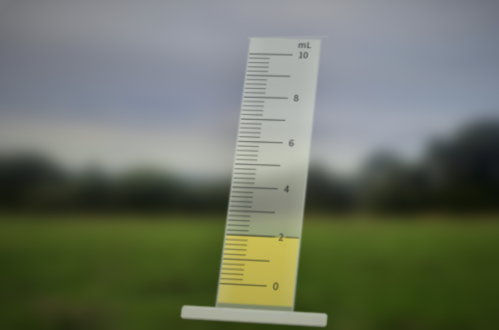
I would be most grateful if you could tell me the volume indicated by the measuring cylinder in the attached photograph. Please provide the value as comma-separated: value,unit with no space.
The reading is 2,mL
